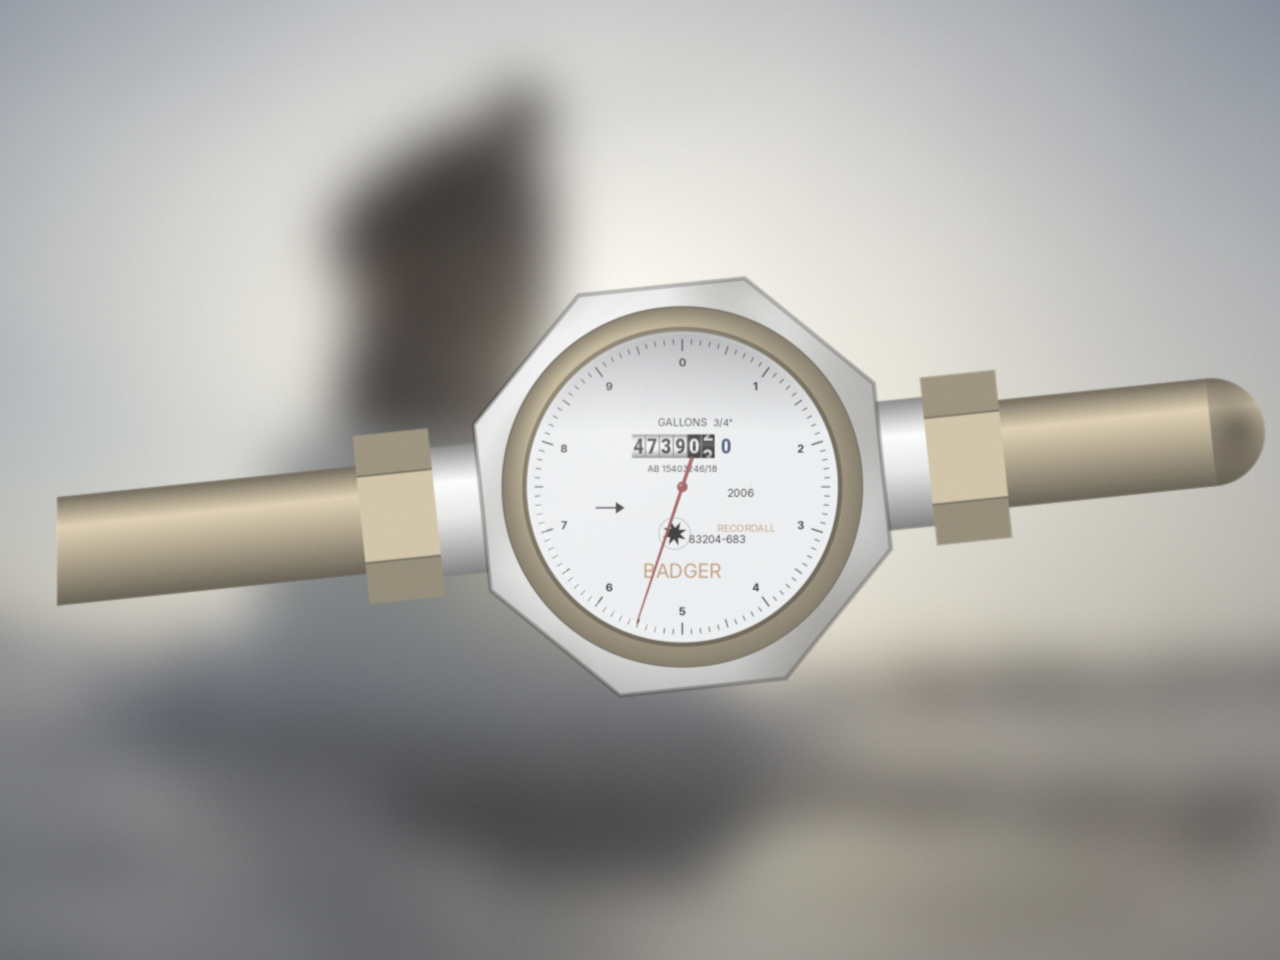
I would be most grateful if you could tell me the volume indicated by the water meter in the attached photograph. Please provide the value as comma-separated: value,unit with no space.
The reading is 4739025.5,gal
